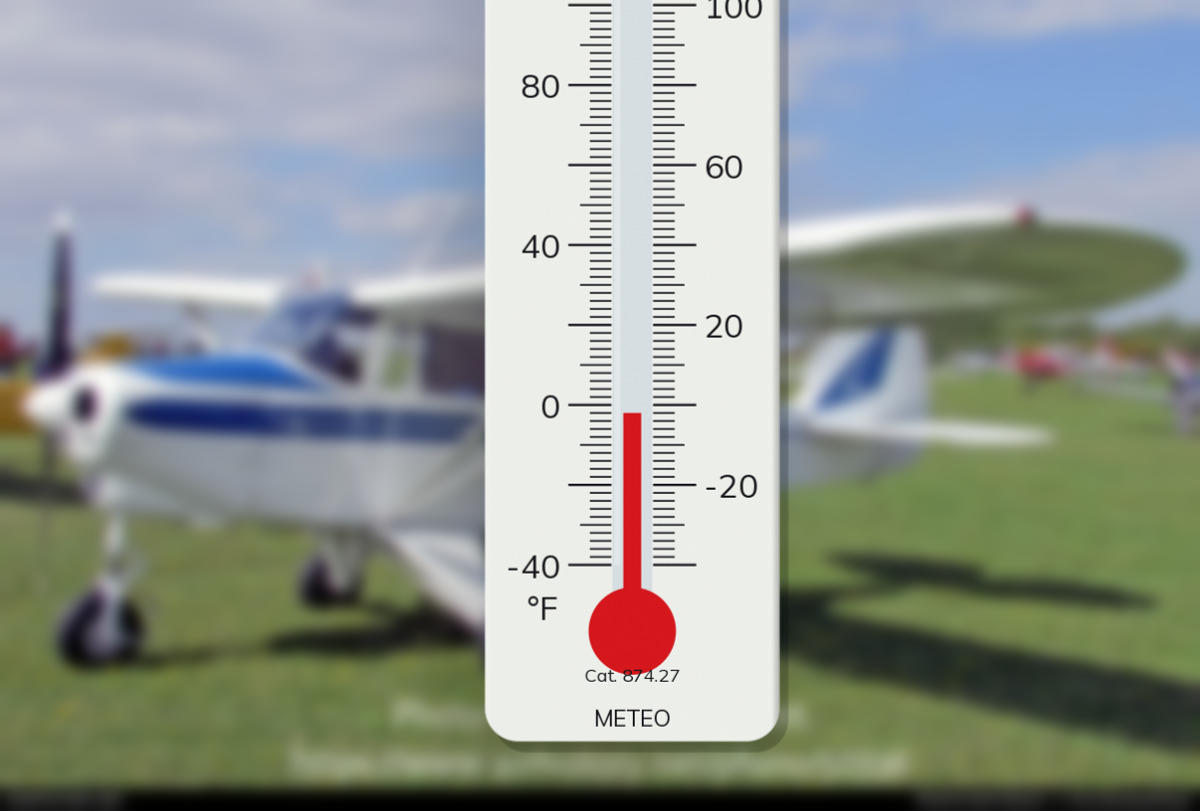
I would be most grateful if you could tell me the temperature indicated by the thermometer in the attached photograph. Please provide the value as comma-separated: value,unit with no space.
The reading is -2,°F
